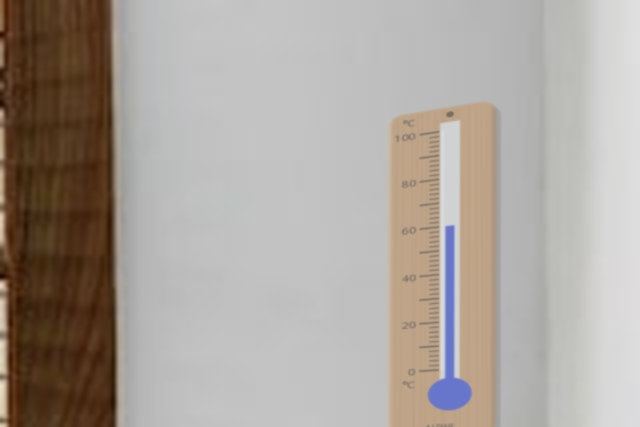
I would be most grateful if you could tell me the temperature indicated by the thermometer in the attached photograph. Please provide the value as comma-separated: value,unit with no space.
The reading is 60,°C
